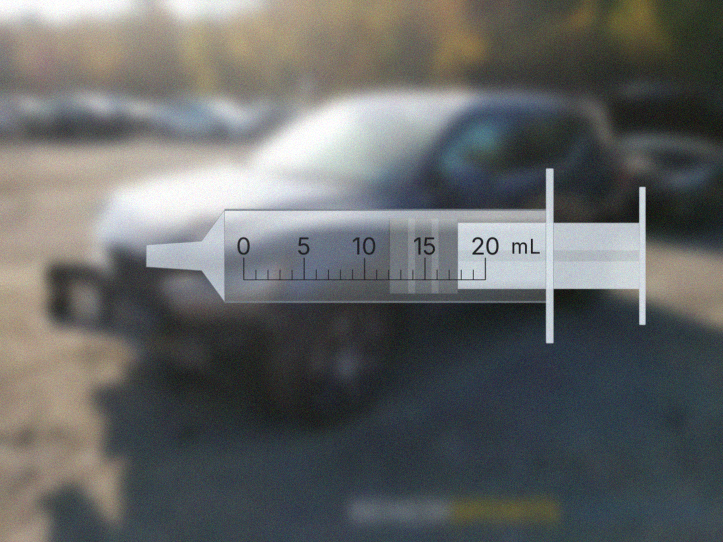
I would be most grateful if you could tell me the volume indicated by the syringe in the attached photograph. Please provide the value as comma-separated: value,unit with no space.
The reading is 12,mL
